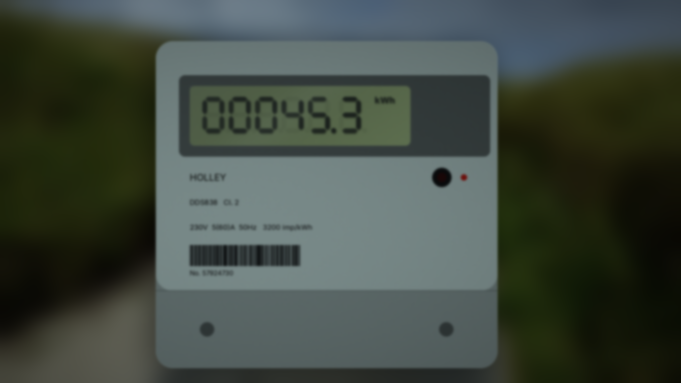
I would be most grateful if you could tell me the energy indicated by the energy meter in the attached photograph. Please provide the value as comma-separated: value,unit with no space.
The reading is 45.3,kWh
